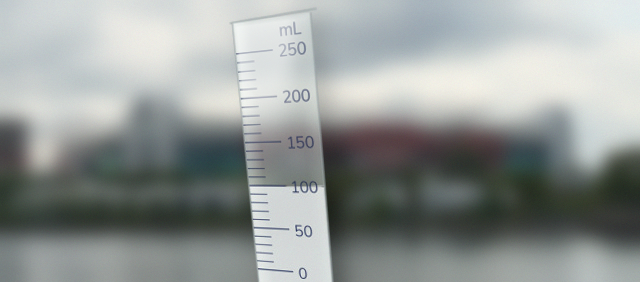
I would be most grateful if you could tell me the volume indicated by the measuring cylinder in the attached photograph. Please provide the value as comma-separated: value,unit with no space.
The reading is 100,mL
